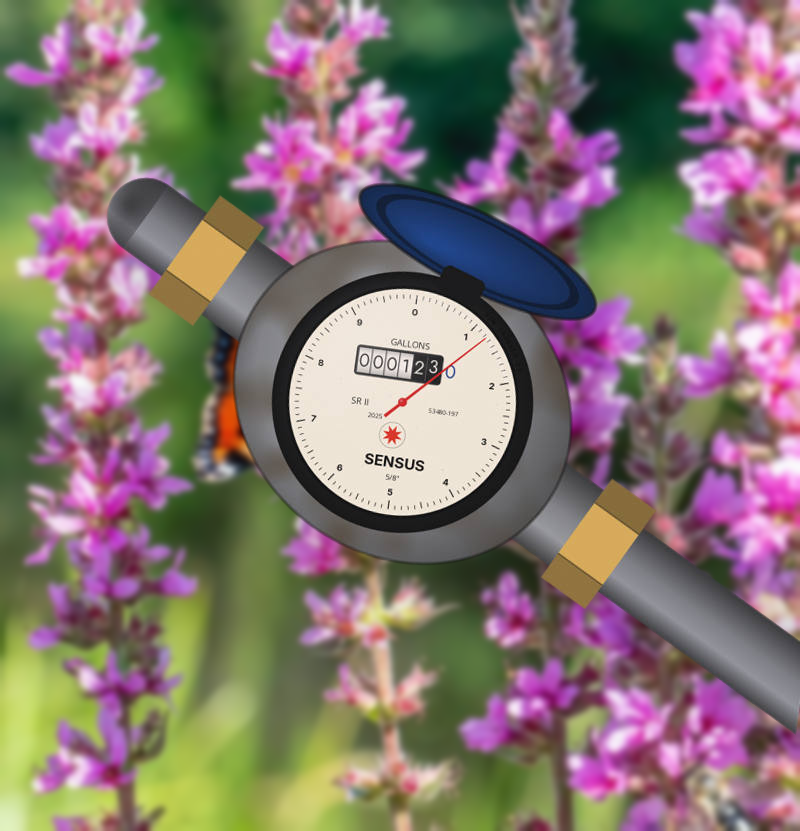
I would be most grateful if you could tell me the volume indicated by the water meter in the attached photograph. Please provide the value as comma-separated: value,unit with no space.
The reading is 1231.2,gal
